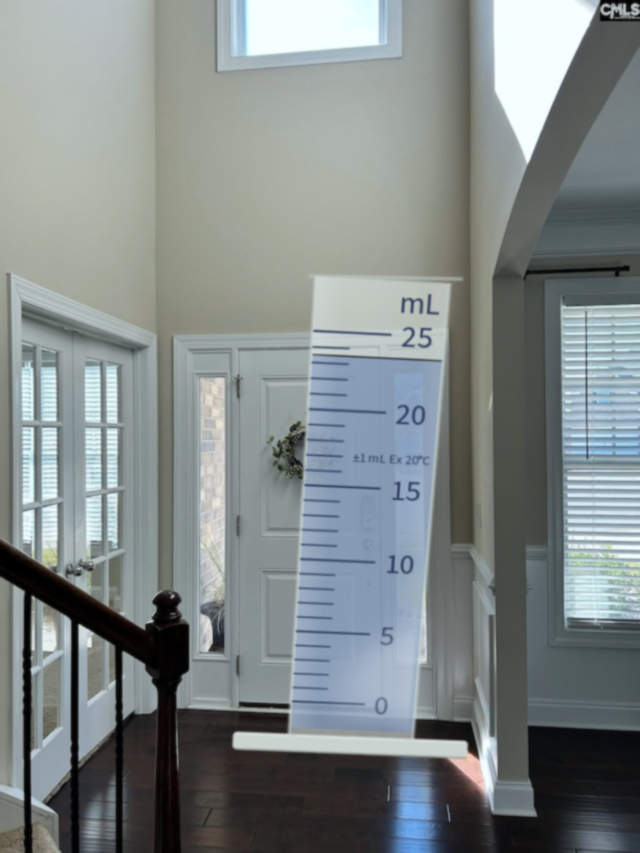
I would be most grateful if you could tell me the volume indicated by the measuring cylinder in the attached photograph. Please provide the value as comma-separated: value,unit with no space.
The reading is 23.5,mL
